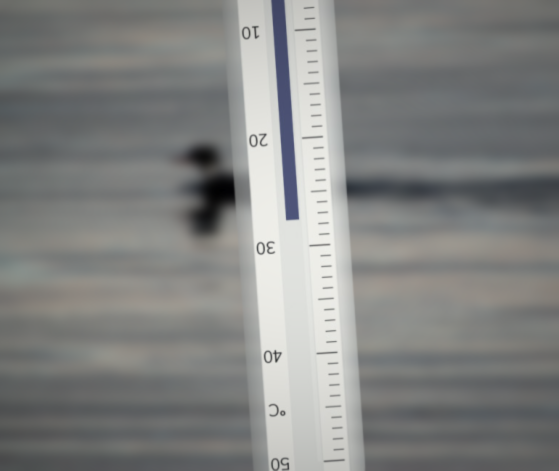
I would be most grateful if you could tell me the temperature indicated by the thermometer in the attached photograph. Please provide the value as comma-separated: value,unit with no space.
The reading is 27.5,°C
